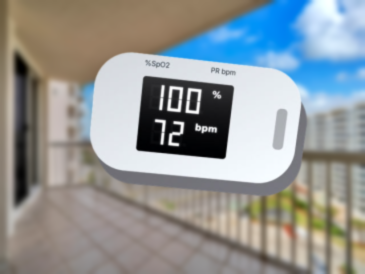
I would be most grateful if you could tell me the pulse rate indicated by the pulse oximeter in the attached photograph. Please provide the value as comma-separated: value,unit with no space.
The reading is 72,bpm
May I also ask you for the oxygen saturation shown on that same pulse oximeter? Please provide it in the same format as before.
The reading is 100,%
